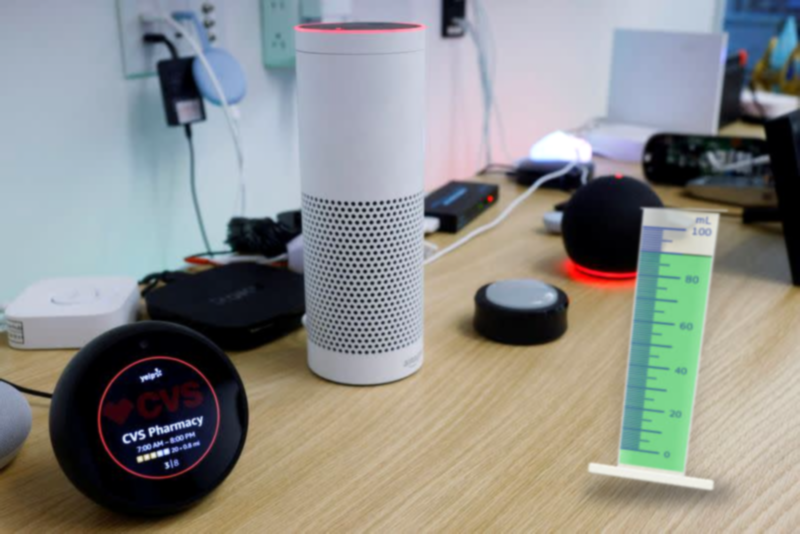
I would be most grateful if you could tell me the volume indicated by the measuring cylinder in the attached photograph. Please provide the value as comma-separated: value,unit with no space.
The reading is 90,mL
